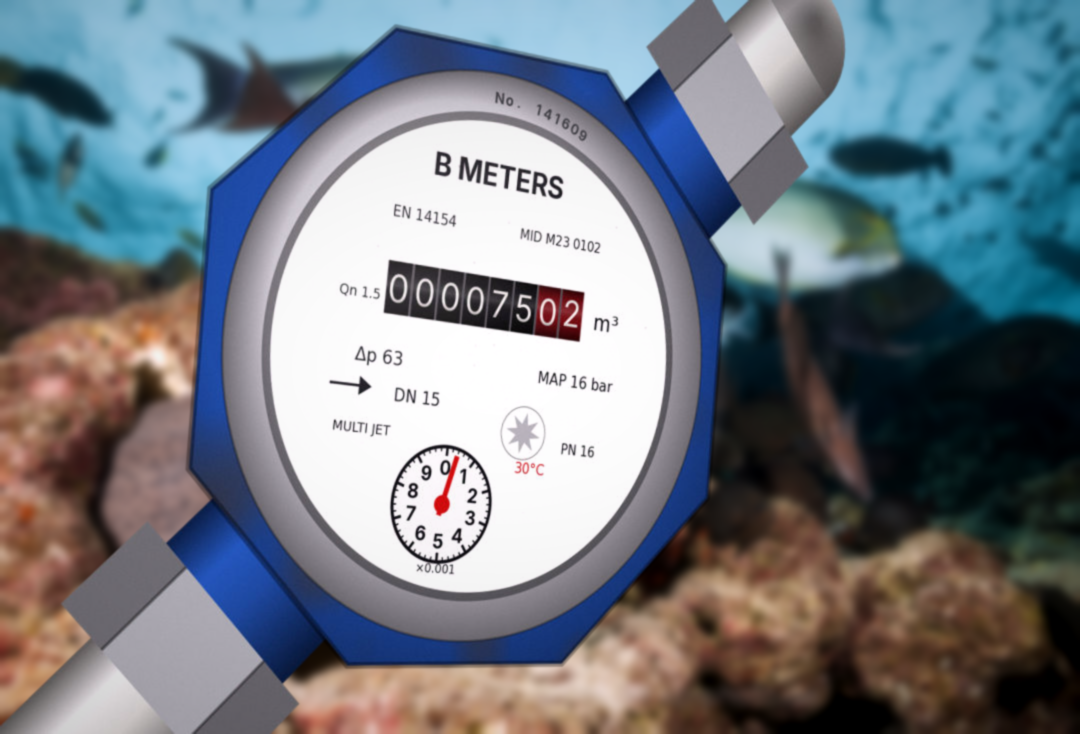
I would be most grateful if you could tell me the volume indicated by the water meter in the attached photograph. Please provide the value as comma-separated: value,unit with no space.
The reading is 75.020,m³
